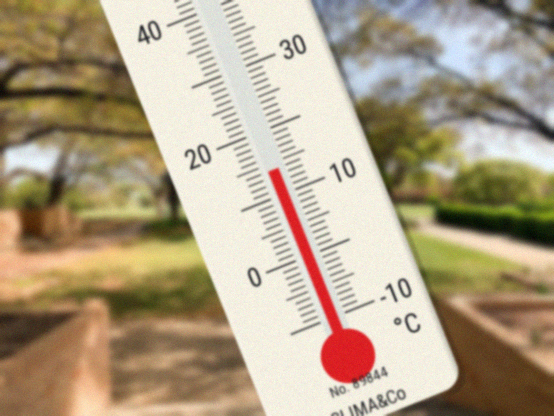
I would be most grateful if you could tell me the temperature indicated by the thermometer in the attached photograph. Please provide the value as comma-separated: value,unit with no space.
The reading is 14,°C
